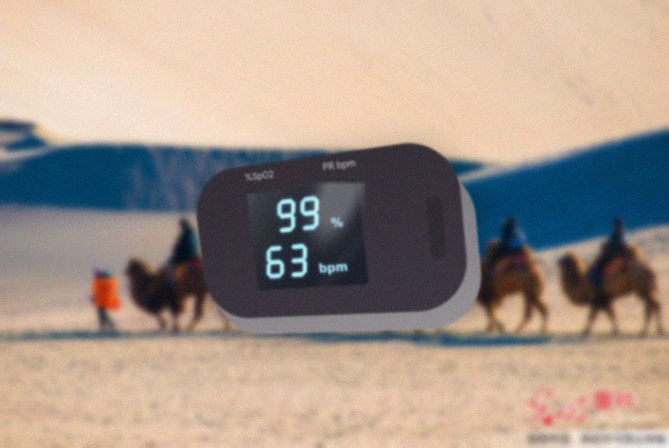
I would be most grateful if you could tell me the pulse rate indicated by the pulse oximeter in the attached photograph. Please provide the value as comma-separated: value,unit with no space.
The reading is 63,bpm
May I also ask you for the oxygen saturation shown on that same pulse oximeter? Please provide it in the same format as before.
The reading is 99,%
